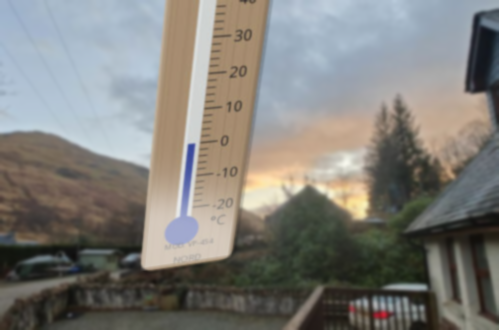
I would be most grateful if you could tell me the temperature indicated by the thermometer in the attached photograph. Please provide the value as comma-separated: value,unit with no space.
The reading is 0,°C
